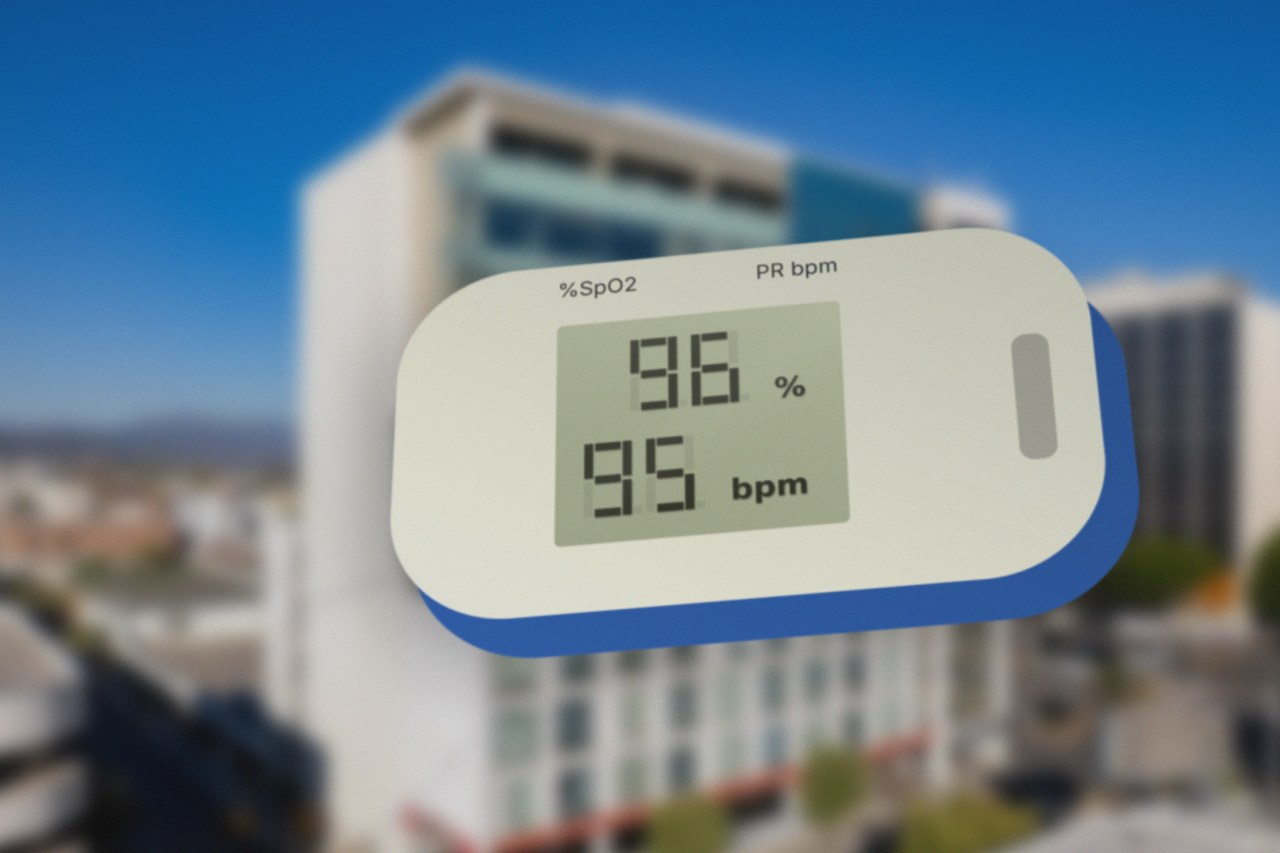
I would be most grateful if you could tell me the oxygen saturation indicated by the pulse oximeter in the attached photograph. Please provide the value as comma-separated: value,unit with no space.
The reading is 96,%
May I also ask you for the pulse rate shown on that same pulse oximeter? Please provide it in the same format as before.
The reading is 95,bpm
